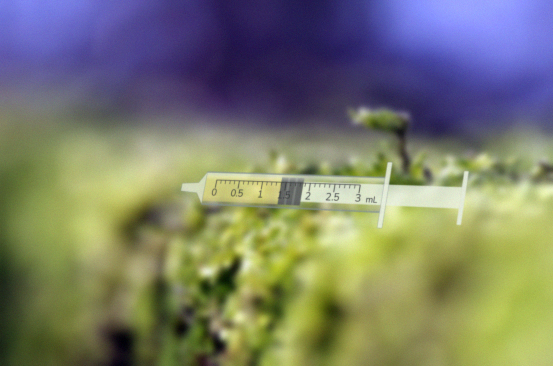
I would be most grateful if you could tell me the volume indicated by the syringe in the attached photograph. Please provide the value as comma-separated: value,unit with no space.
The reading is 1.4,mL
